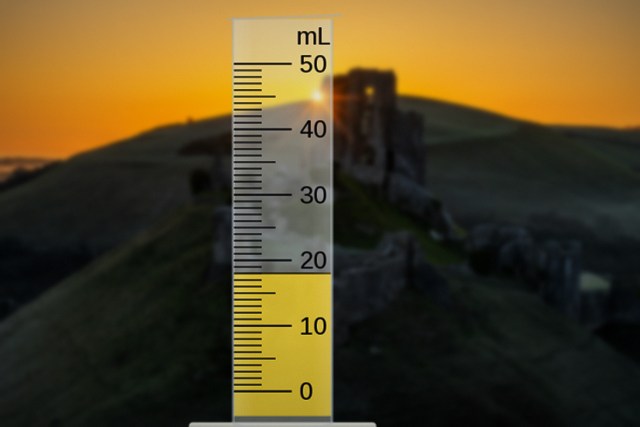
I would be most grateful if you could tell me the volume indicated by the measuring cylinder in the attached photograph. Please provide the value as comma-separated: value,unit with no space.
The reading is 18,mL
